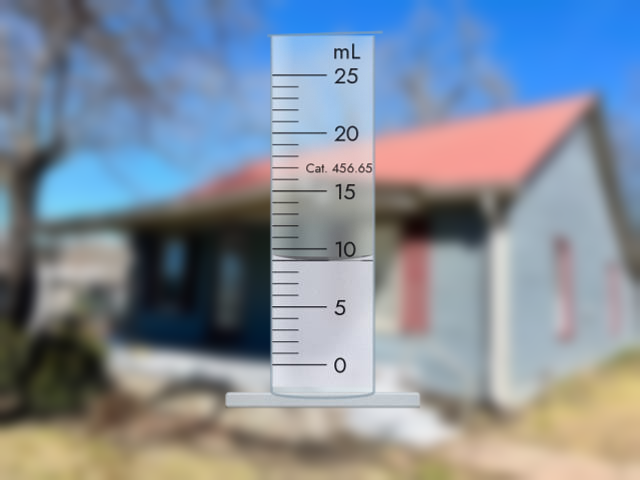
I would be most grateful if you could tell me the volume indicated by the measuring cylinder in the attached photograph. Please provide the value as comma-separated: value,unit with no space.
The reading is 9,mL
